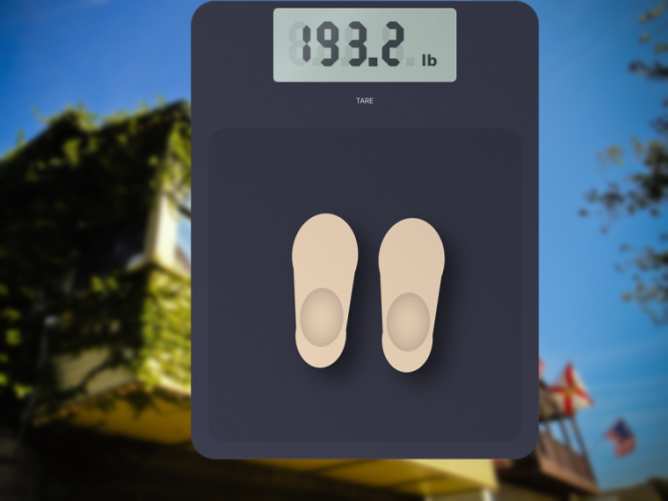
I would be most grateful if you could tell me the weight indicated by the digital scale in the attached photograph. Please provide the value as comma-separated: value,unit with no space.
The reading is 193.2,lb
